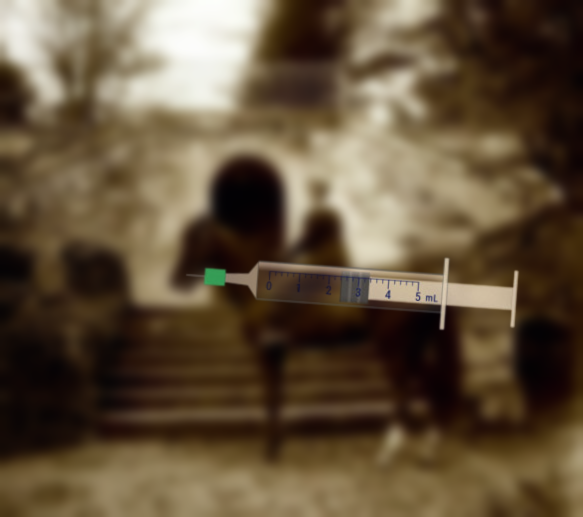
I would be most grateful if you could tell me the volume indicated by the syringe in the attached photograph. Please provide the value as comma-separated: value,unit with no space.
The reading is 2.4,mL
